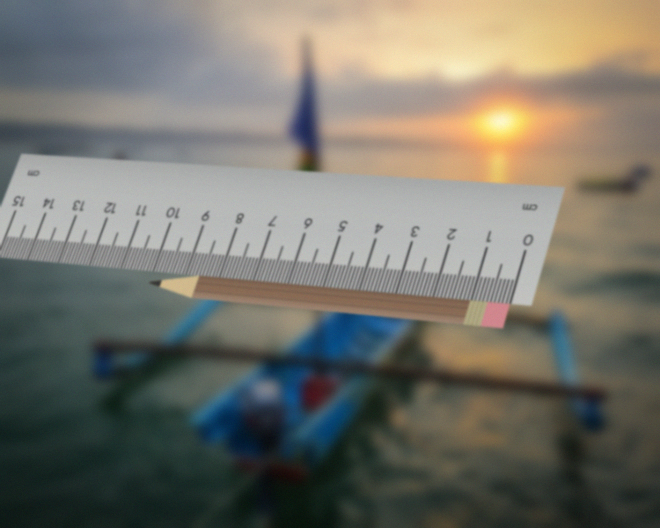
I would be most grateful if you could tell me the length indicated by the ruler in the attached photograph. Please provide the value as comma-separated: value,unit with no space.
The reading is 10,cm
